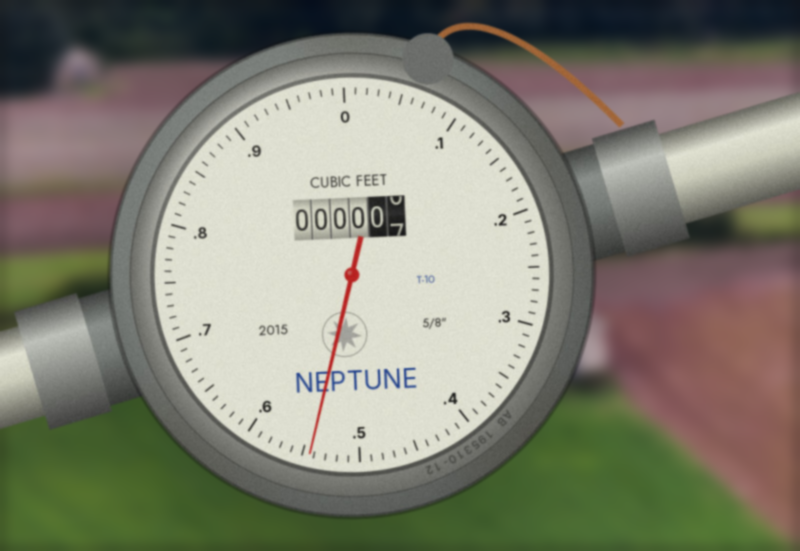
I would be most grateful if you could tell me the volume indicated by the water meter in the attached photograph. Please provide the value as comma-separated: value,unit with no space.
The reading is 6.54,ft³
